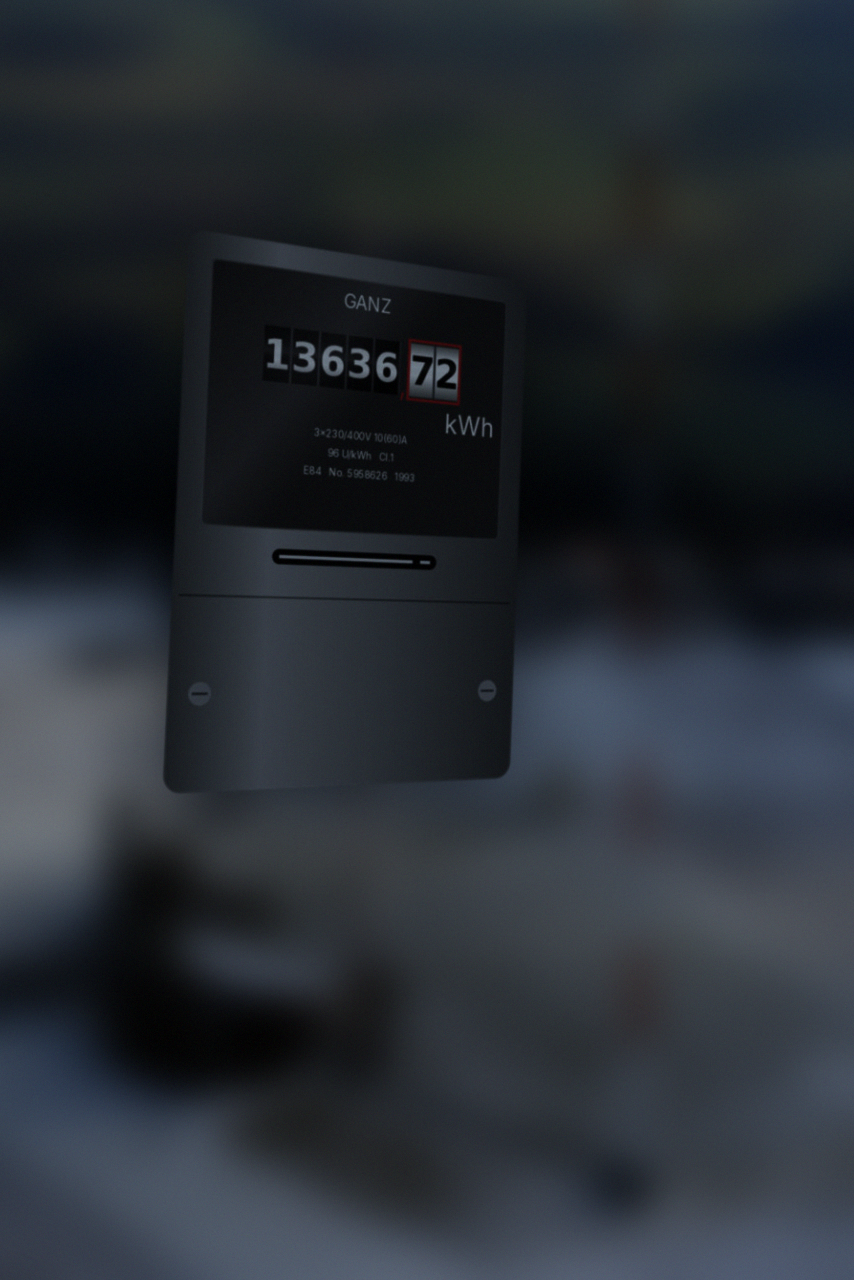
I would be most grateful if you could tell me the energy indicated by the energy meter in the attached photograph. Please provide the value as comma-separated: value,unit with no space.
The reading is 13636.72,kWh
